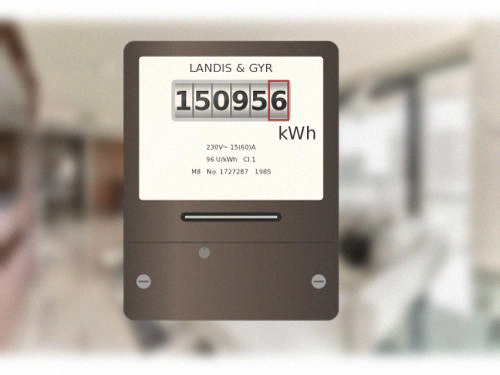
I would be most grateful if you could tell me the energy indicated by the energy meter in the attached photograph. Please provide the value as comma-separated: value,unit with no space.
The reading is 15095.6,kWh
